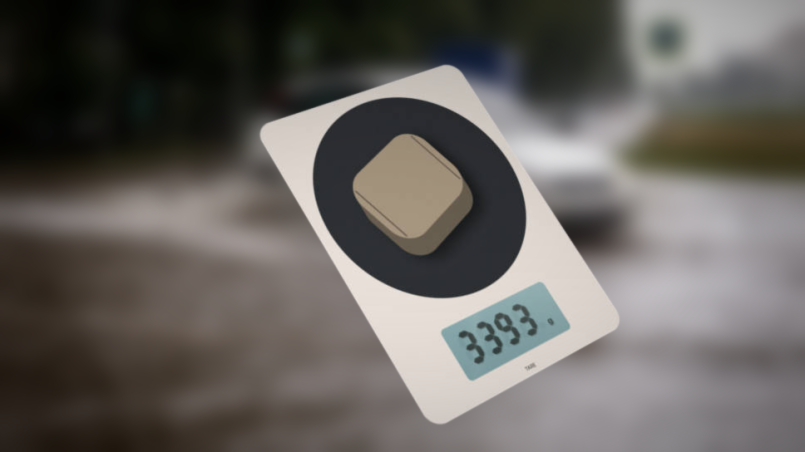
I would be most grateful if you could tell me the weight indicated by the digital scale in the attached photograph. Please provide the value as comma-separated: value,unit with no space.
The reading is 3393,g
